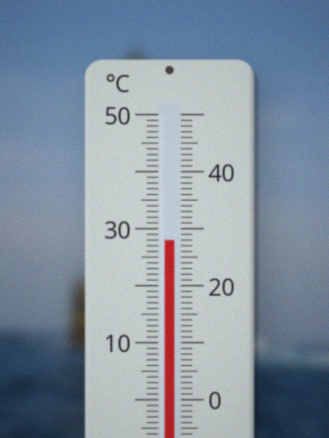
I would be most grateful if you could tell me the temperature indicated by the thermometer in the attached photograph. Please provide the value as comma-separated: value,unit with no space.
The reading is 28,°C
